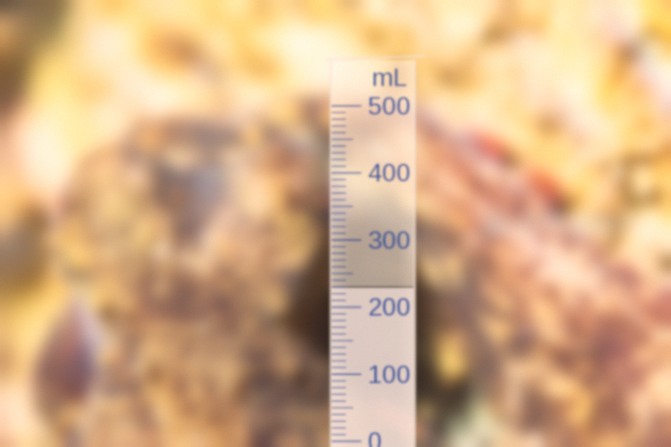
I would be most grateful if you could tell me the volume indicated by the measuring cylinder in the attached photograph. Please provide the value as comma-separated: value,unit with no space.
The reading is 230,mL
